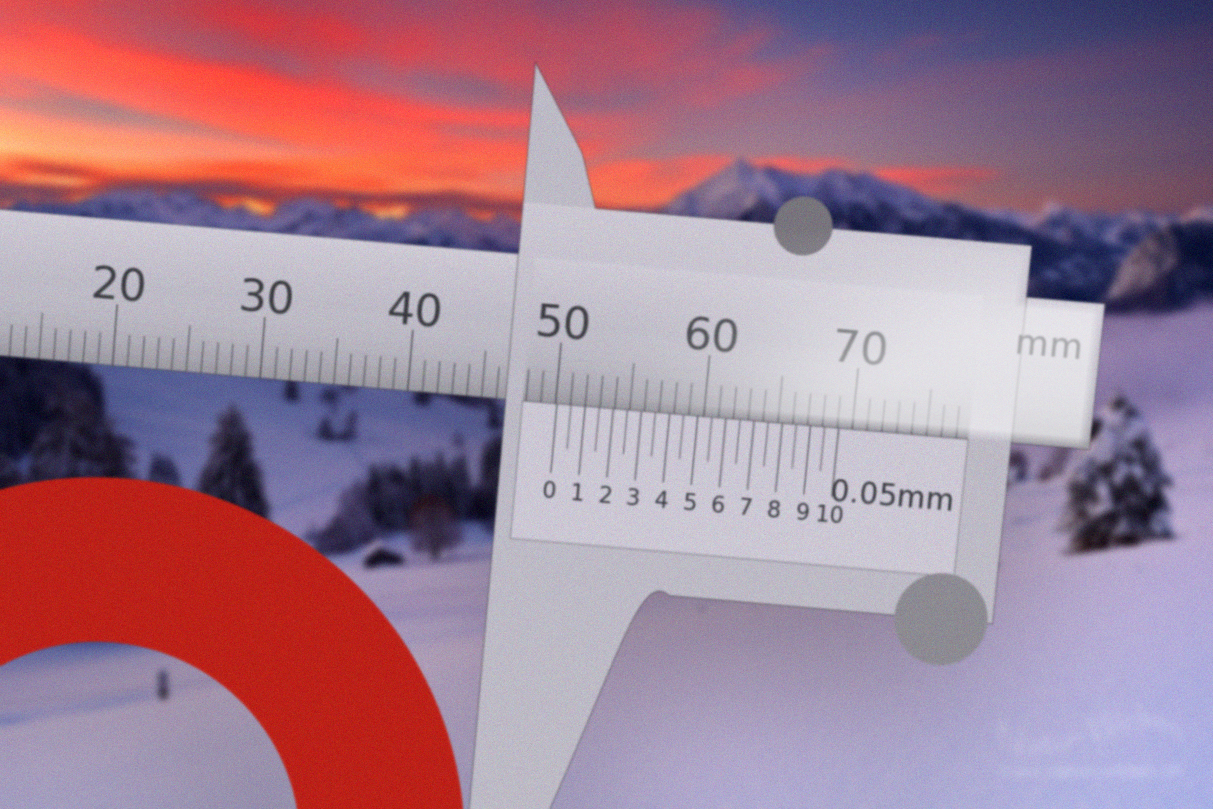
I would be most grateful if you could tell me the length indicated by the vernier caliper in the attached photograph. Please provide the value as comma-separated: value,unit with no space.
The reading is 50.1,mm
